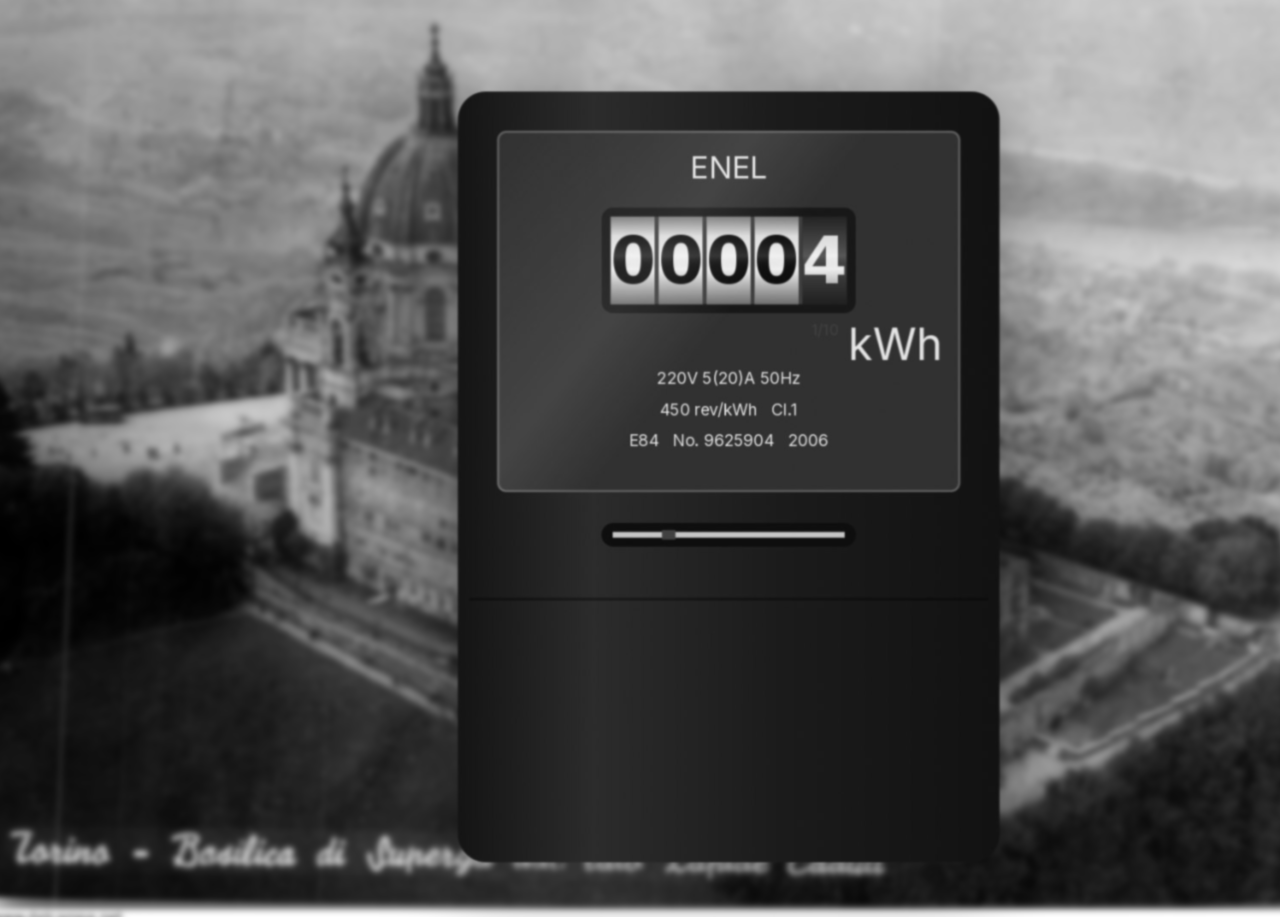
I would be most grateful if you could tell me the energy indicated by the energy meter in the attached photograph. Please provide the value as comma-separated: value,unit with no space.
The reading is 0.4,kWh
